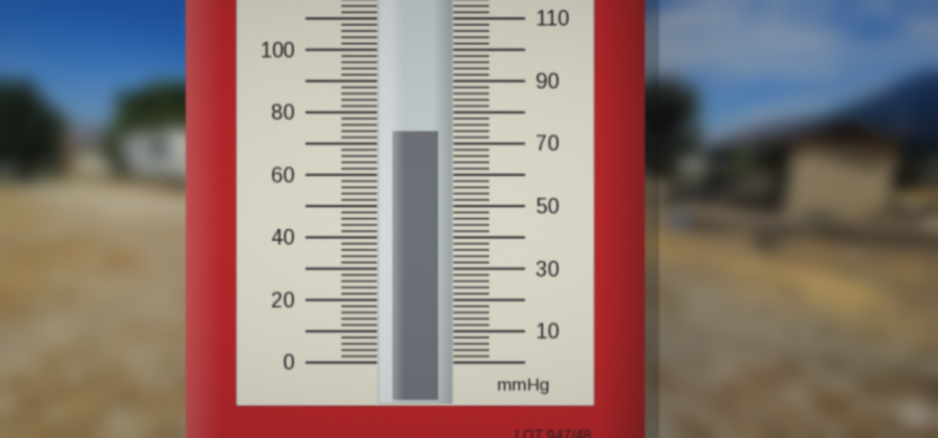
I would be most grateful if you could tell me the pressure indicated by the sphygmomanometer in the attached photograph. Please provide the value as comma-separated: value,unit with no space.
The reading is 74,mmHg
